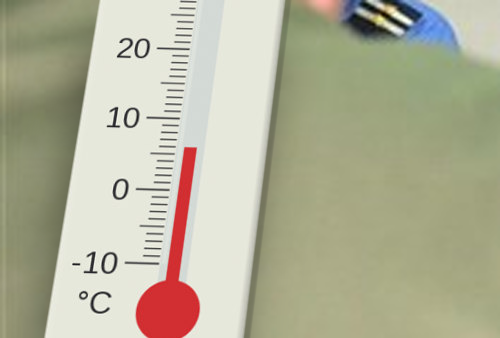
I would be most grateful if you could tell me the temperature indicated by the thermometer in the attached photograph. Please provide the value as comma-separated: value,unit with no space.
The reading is 6,°C
